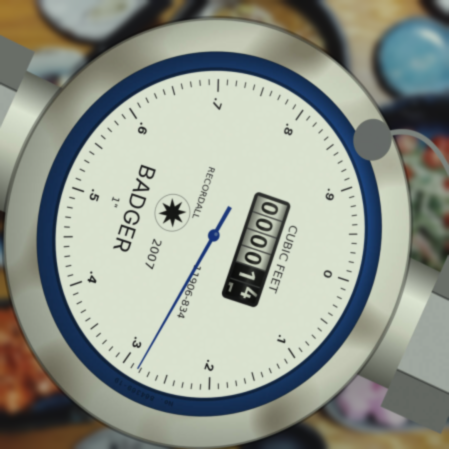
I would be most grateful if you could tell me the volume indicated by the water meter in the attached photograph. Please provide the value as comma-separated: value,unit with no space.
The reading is 14.28,ft³
